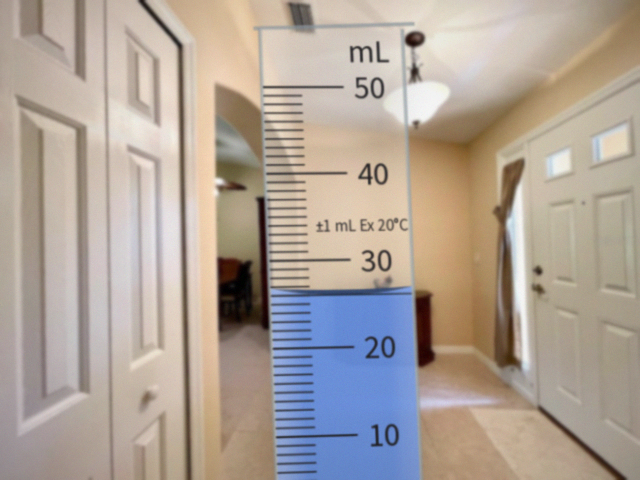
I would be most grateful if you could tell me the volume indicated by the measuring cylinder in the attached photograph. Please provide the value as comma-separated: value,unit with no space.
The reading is 26,mL
